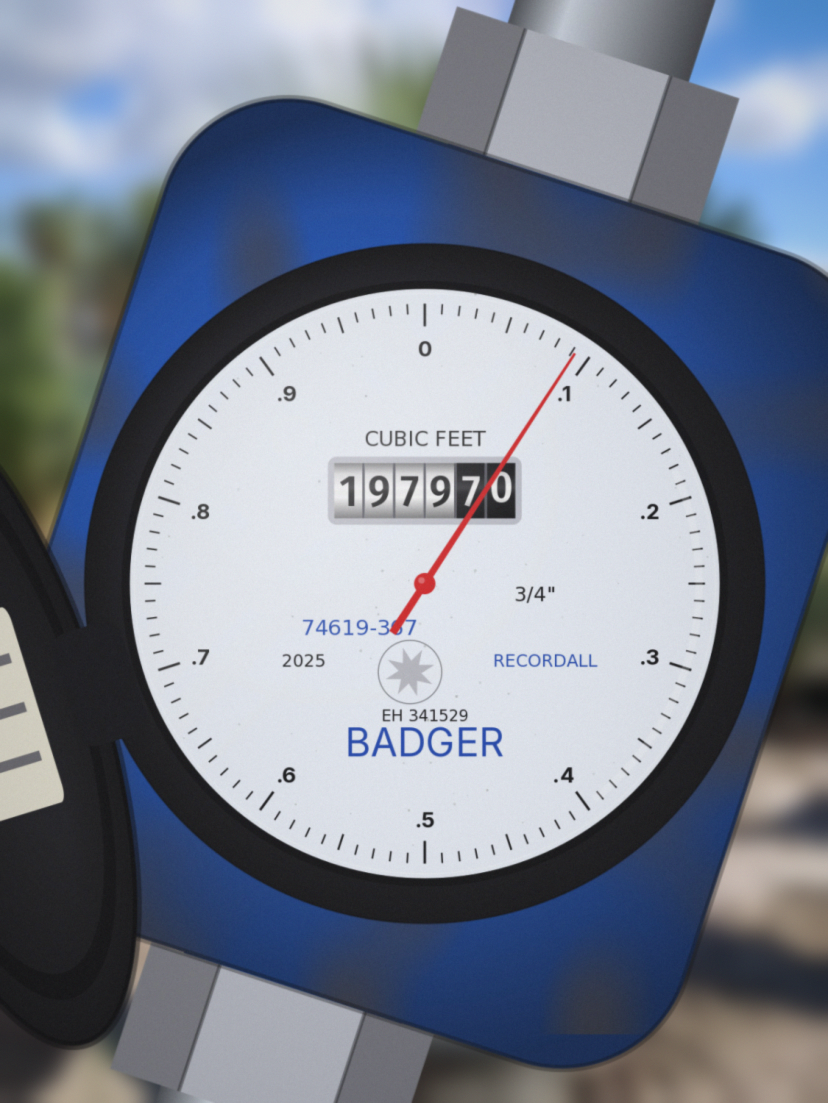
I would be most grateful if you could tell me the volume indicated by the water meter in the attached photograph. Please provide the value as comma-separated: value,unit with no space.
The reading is 197970.09,ft³
